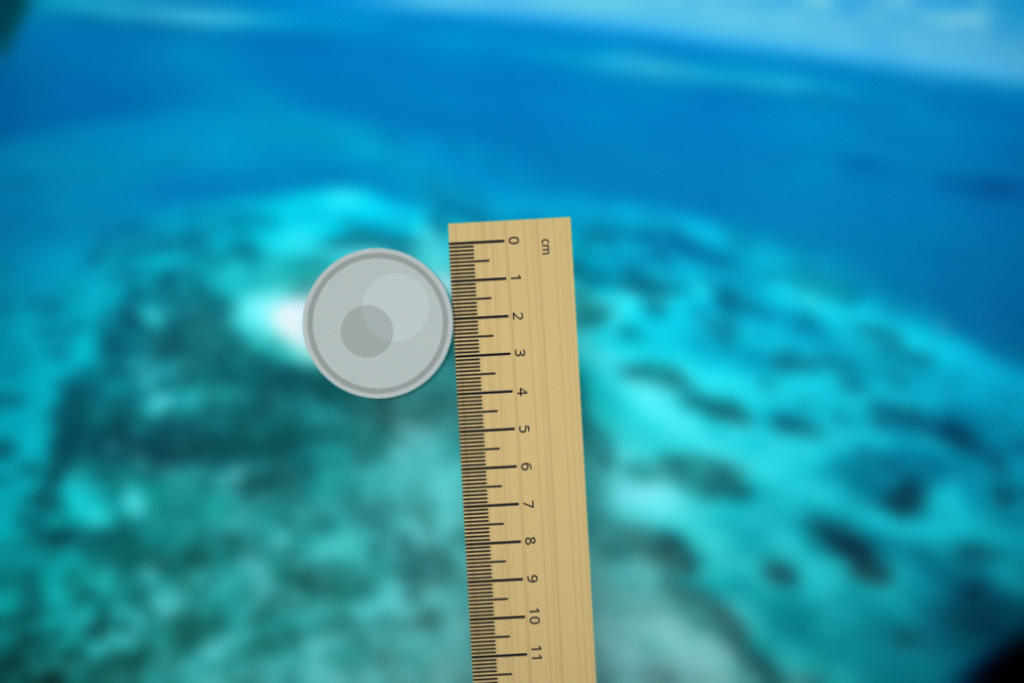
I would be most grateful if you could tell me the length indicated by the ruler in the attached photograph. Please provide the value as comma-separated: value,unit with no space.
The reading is 4,cm
